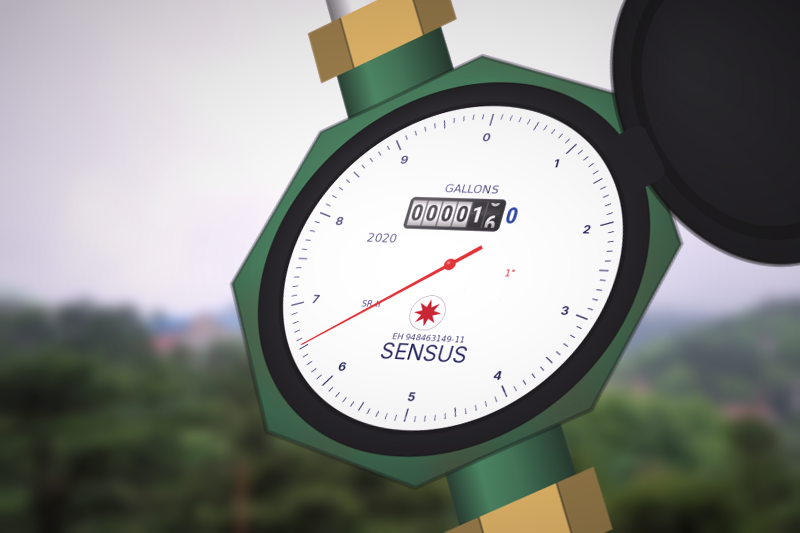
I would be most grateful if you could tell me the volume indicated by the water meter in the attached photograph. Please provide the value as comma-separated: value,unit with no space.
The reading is 156.5,gal
